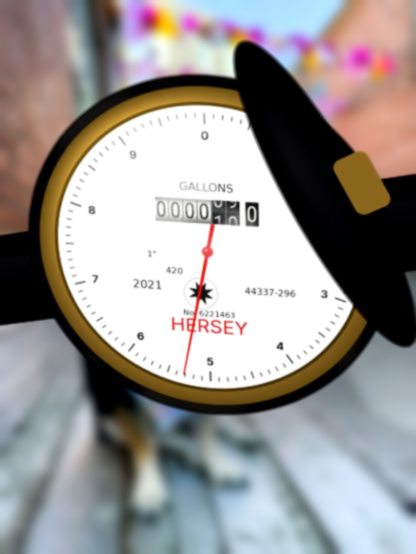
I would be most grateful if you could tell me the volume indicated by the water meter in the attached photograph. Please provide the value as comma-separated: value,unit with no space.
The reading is 95.3,gal
